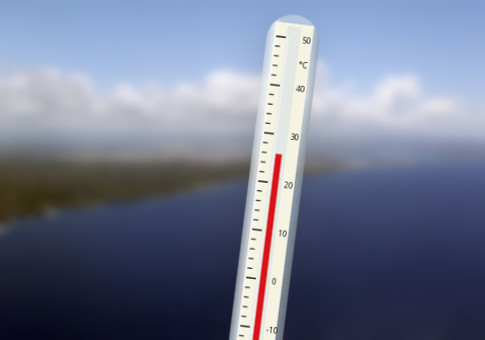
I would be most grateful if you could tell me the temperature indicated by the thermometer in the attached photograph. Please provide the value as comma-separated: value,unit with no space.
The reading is 26,°C
